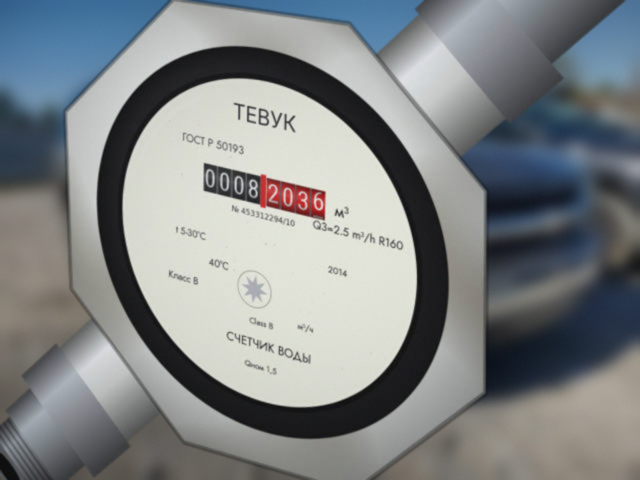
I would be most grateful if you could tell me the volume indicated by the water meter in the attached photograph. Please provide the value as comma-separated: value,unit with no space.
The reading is 8.2036,m³
